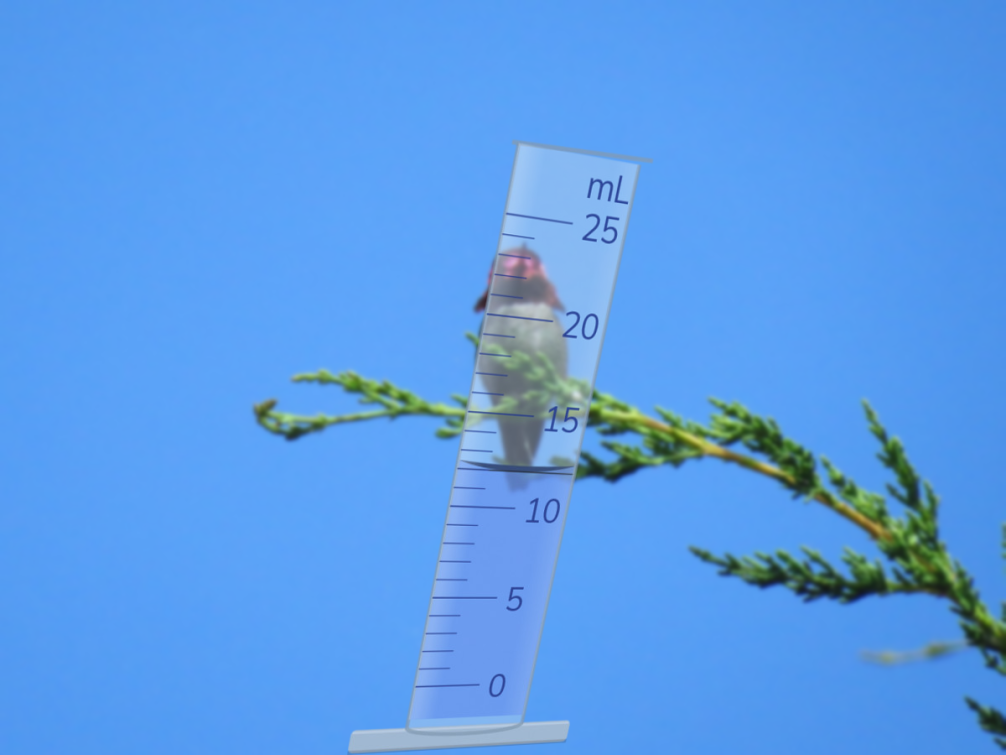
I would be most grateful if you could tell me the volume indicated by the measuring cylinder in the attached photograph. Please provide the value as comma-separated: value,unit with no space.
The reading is 12,mL
